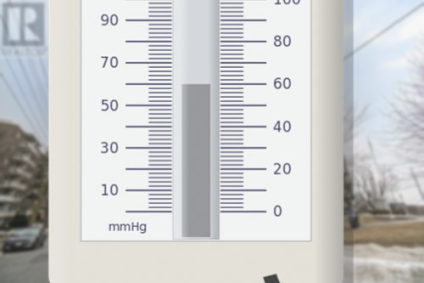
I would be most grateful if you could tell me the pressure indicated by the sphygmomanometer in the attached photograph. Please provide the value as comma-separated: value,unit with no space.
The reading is 60,mmHg
